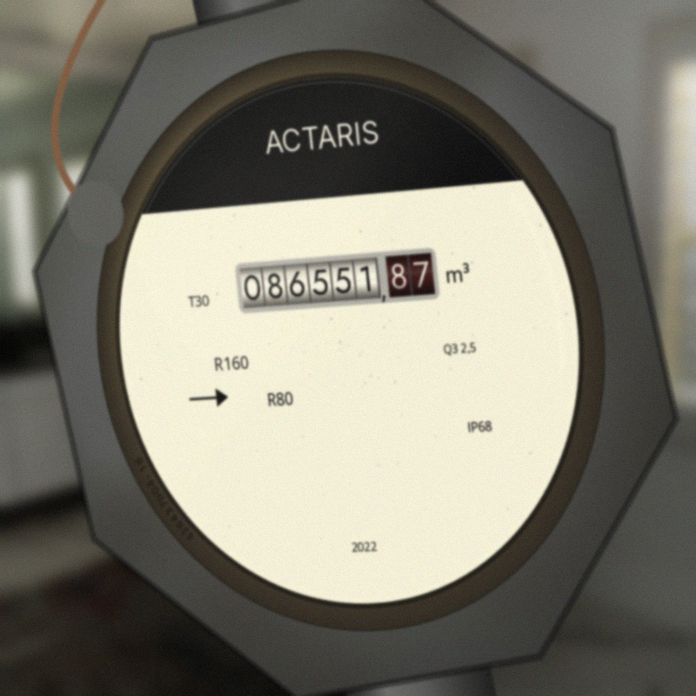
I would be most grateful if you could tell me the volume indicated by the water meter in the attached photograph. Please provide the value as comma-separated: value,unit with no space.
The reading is 86551.87,m³
